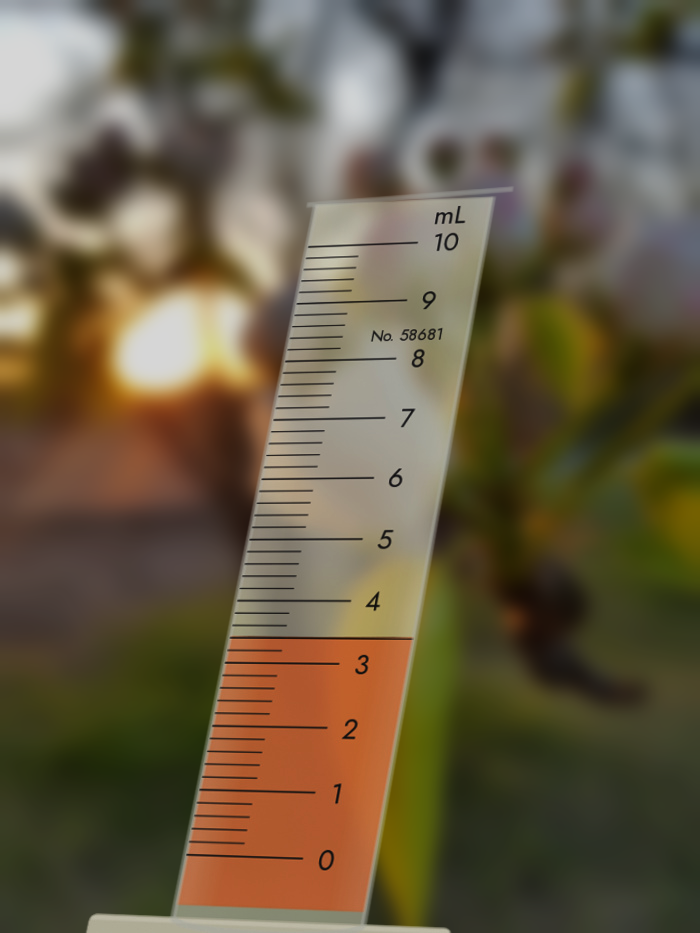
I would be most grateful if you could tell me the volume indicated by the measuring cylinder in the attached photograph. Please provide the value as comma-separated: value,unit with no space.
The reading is 3.4,mL
